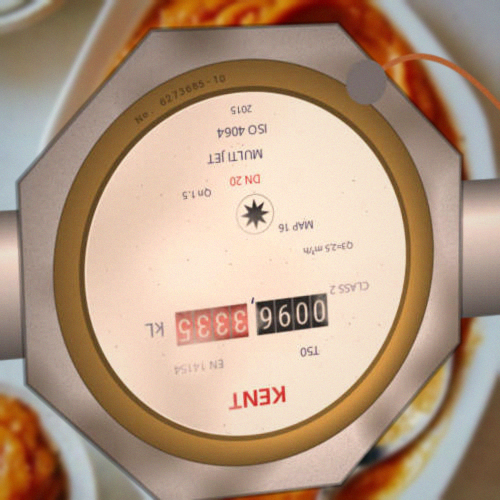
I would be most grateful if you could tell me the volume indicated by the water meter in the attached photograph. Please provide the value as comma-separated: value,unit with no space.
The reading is 96.3335,kL
